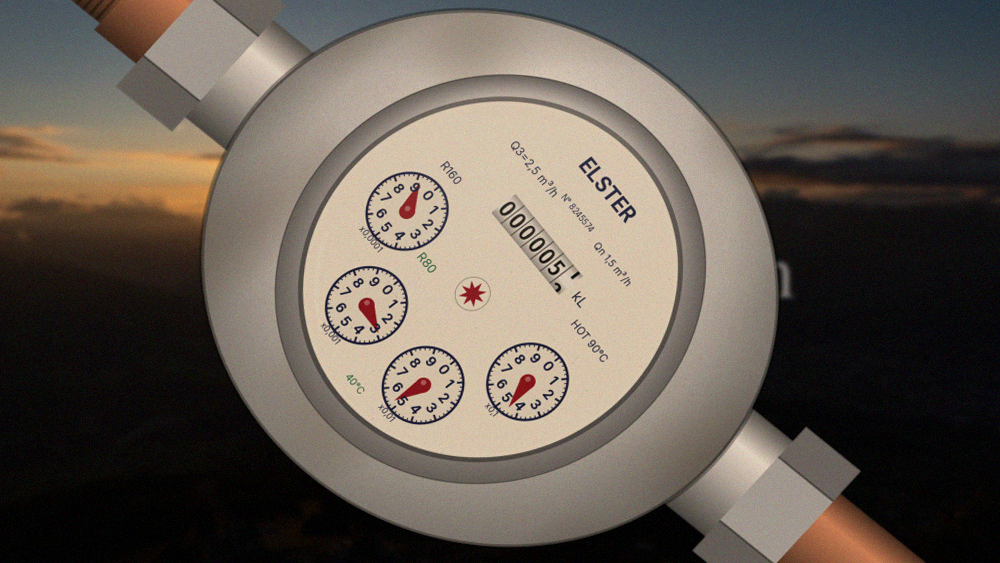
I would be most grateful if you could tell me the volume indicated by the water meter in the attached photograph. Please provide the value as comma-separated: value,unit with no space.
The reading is 51.4529,kL
